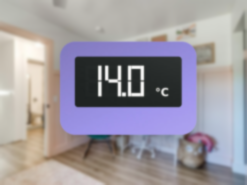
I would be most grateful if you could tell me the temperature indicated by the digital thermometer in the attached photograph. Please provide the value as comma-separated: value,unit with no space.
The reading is 14.0,°C
